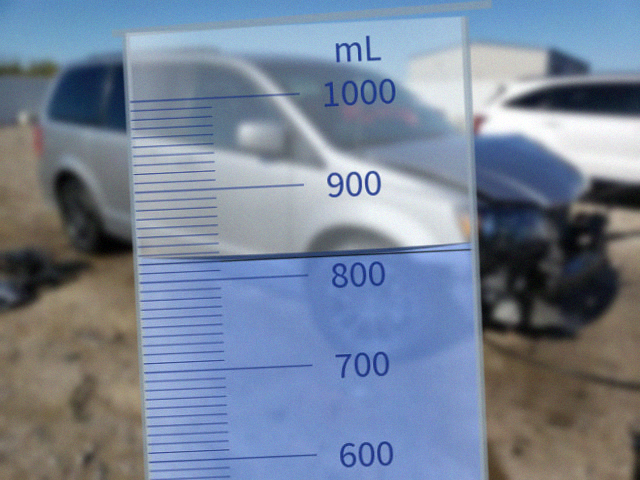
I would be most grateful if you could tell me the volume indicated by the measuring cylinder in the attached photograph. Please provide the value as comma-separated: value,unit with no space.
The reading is 820,mL
